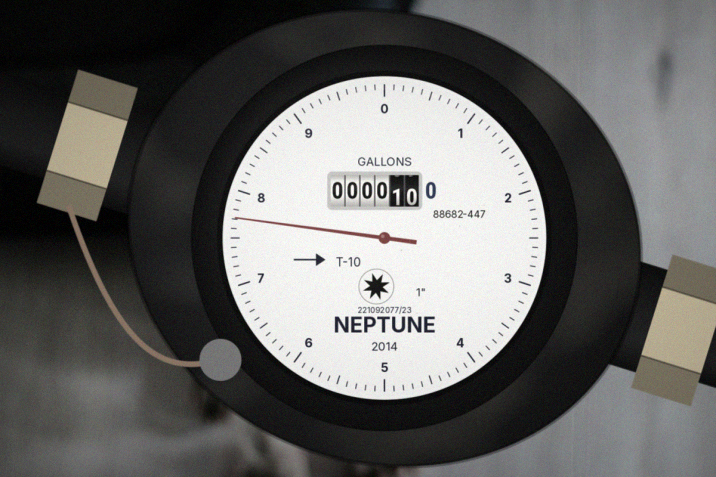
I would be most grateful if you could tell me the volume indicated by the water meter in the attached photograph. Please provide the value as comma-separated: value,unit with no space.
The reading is 97.7,gal
